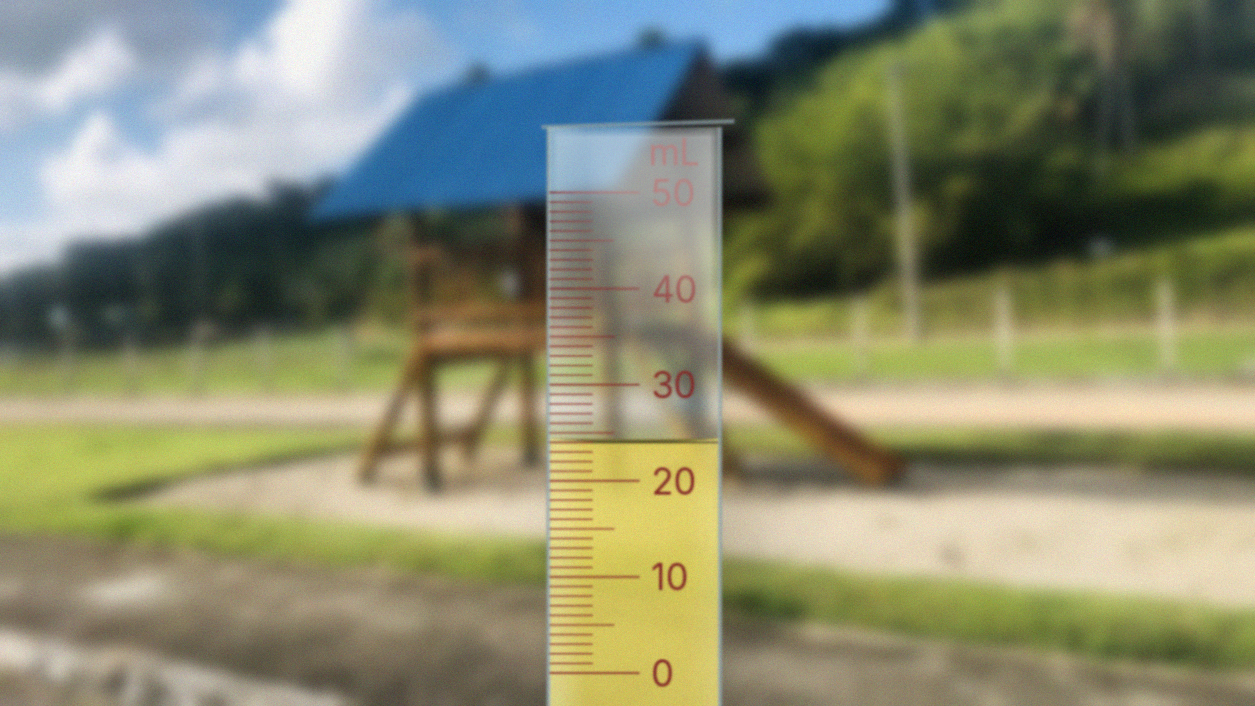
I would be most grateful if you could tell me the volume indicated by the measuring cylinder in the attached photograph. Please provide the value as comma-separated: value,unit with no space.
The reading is 24,mL
